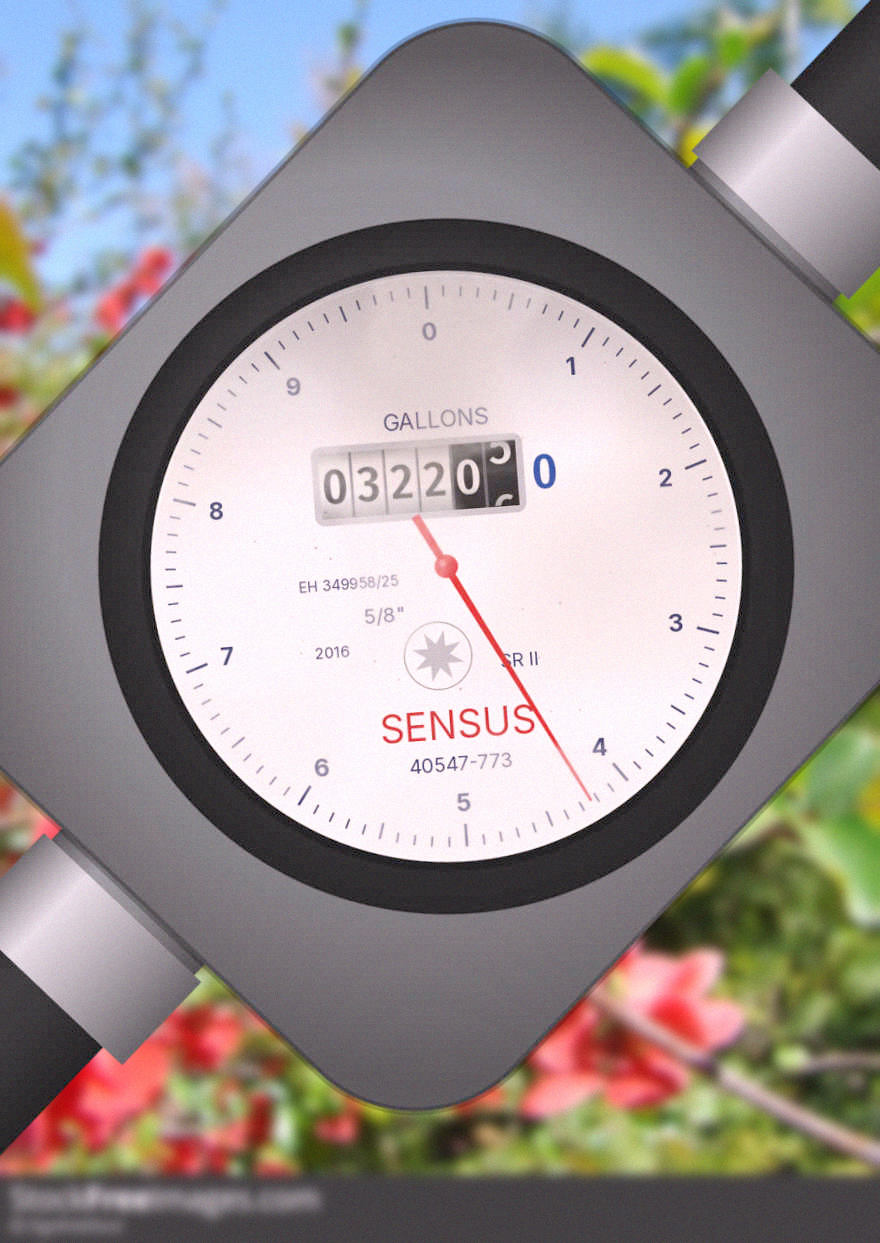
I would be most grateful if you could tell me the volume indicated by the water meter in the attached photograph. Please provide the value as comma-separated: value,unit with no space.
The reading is 322054.2,gal
